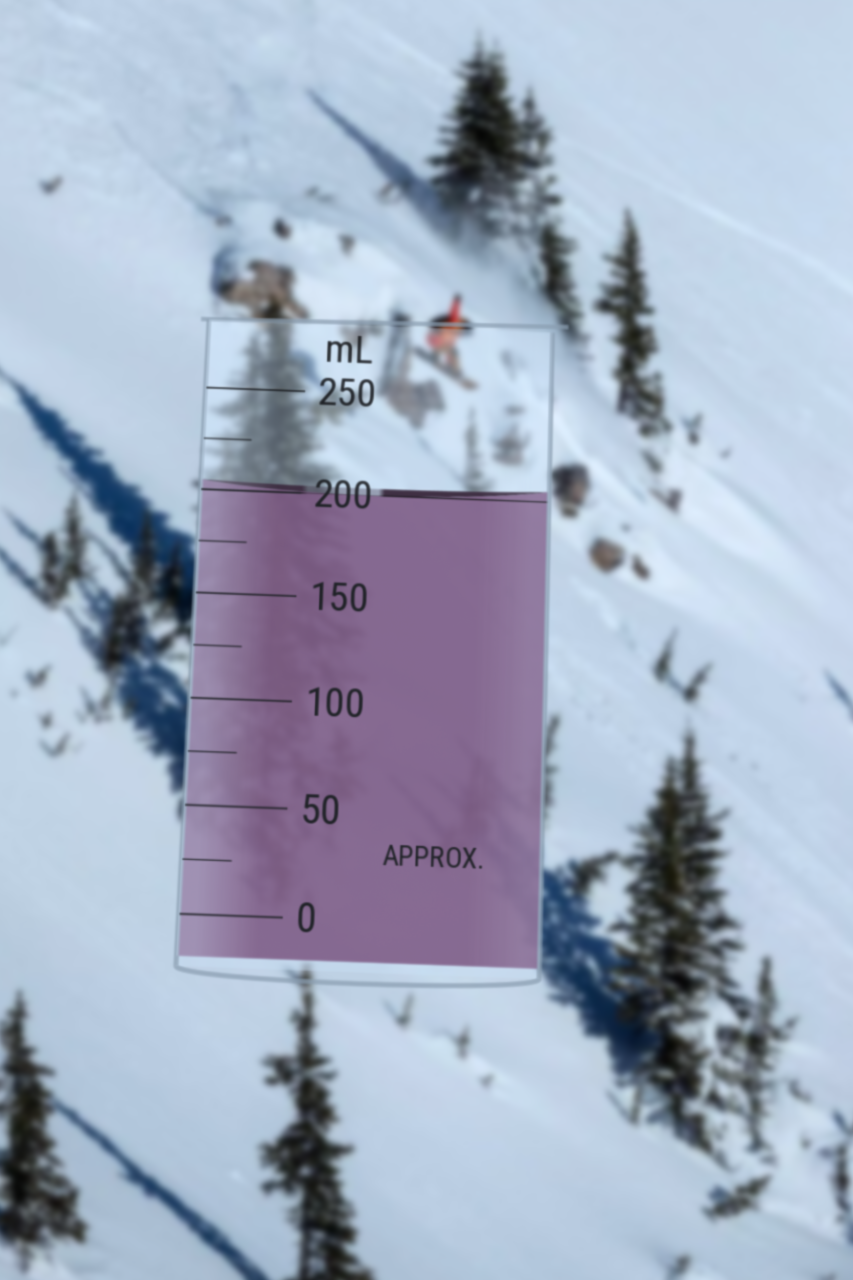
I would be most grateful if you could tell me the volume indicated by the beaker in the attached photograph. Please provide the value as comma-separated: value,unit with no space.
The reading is 200,mL
